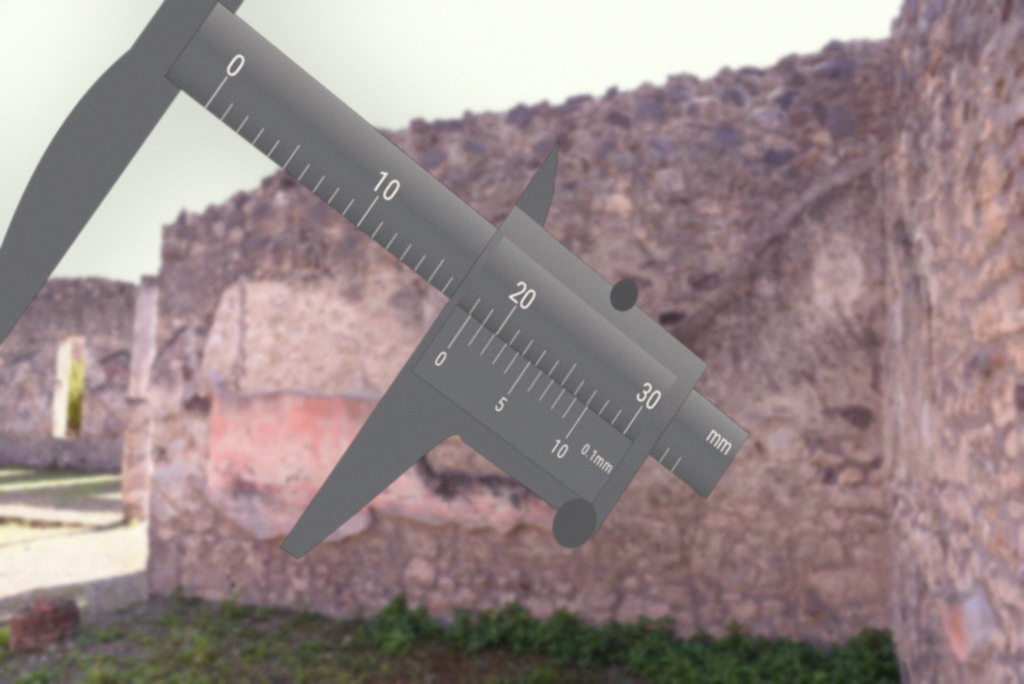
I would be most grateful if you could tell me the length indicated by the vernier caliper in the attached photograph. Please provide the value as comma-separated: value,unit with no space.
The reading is 18.1,mm
